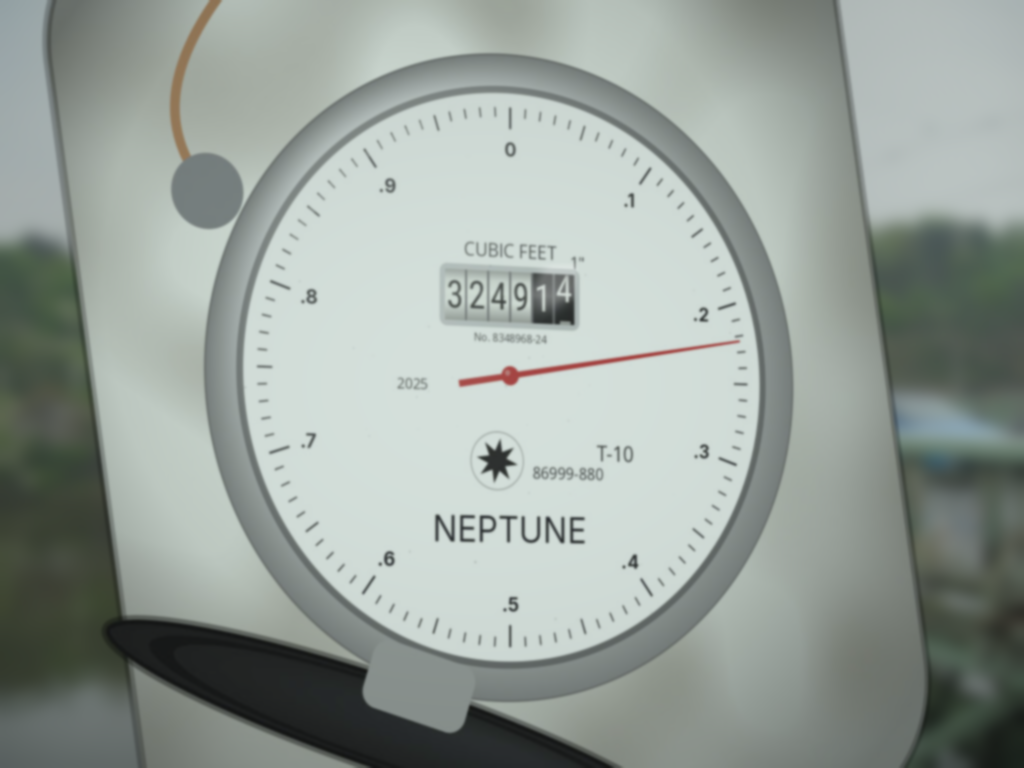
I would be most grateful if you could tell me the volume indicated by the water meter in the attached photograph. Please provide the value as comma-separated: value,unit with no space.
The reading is 324914.22,ft³
